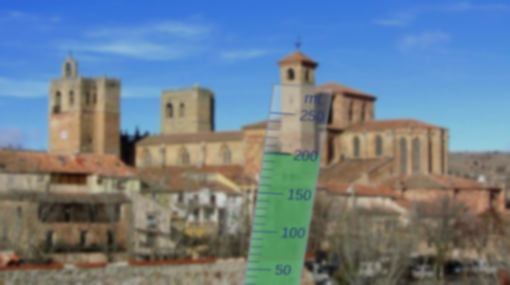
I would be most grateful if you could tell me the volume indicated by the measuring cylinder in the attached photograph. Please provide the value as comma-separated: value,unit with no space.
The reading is 200,mL
